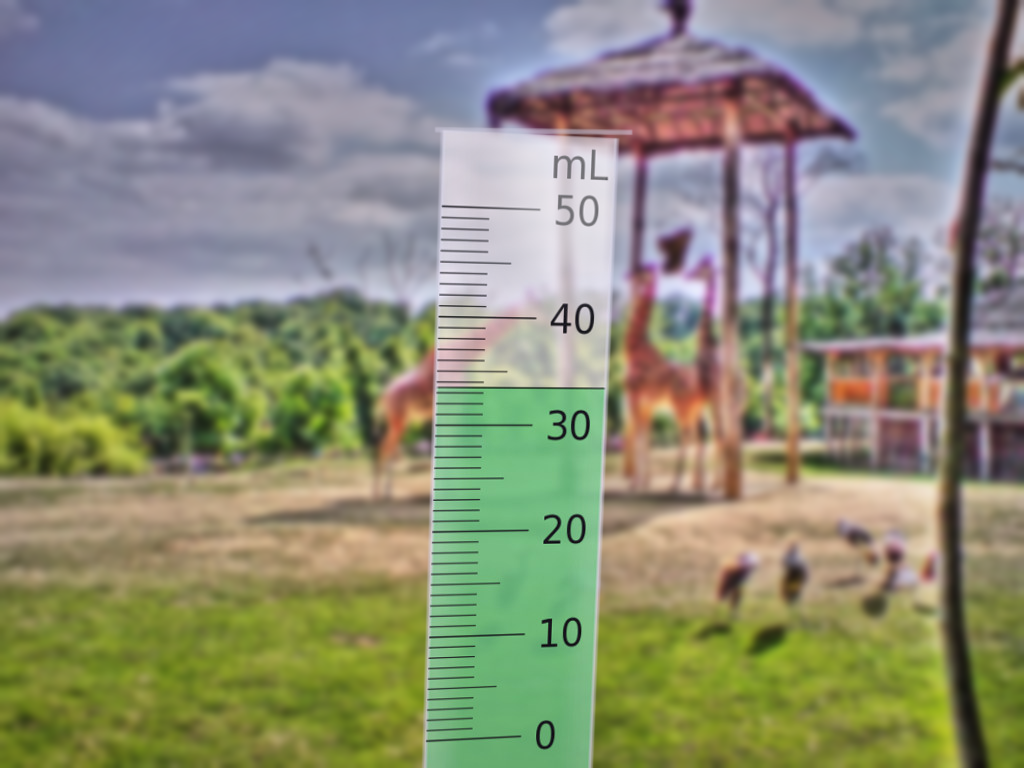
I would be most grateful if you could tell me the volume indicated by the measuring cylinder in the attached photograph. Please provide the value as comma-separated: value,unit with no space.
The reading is 33.5,mL
